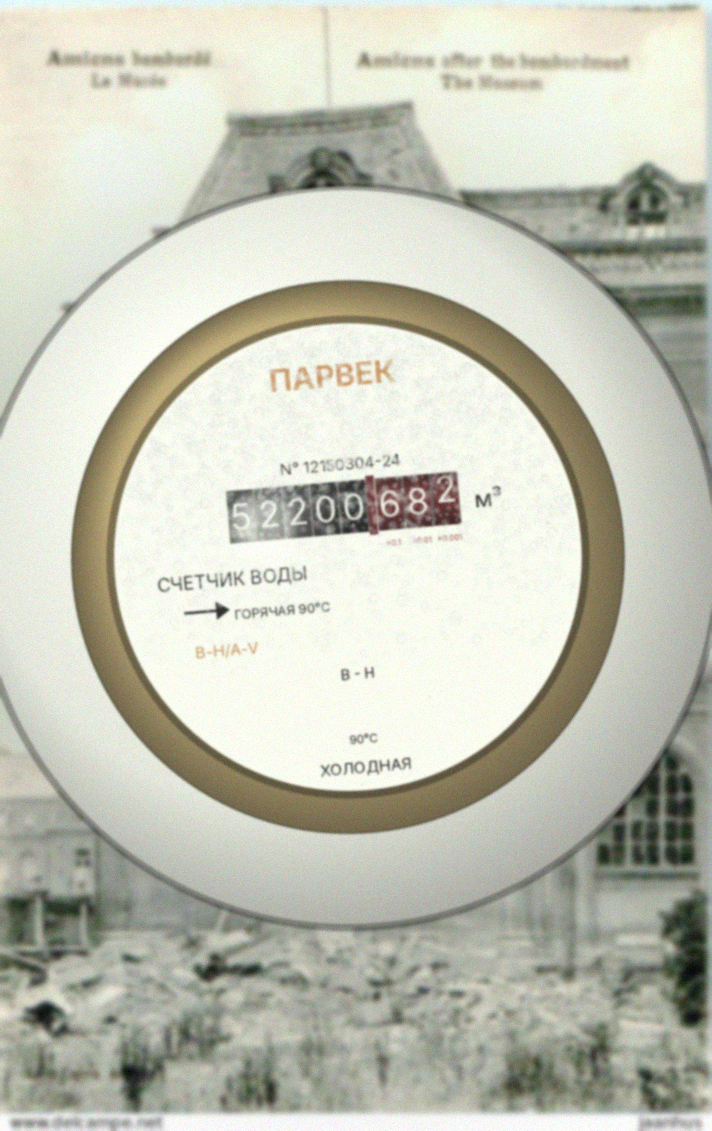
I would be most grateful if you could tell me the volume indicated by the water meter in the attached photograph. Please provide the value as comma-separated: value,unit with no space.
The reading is 52200.682,m³
